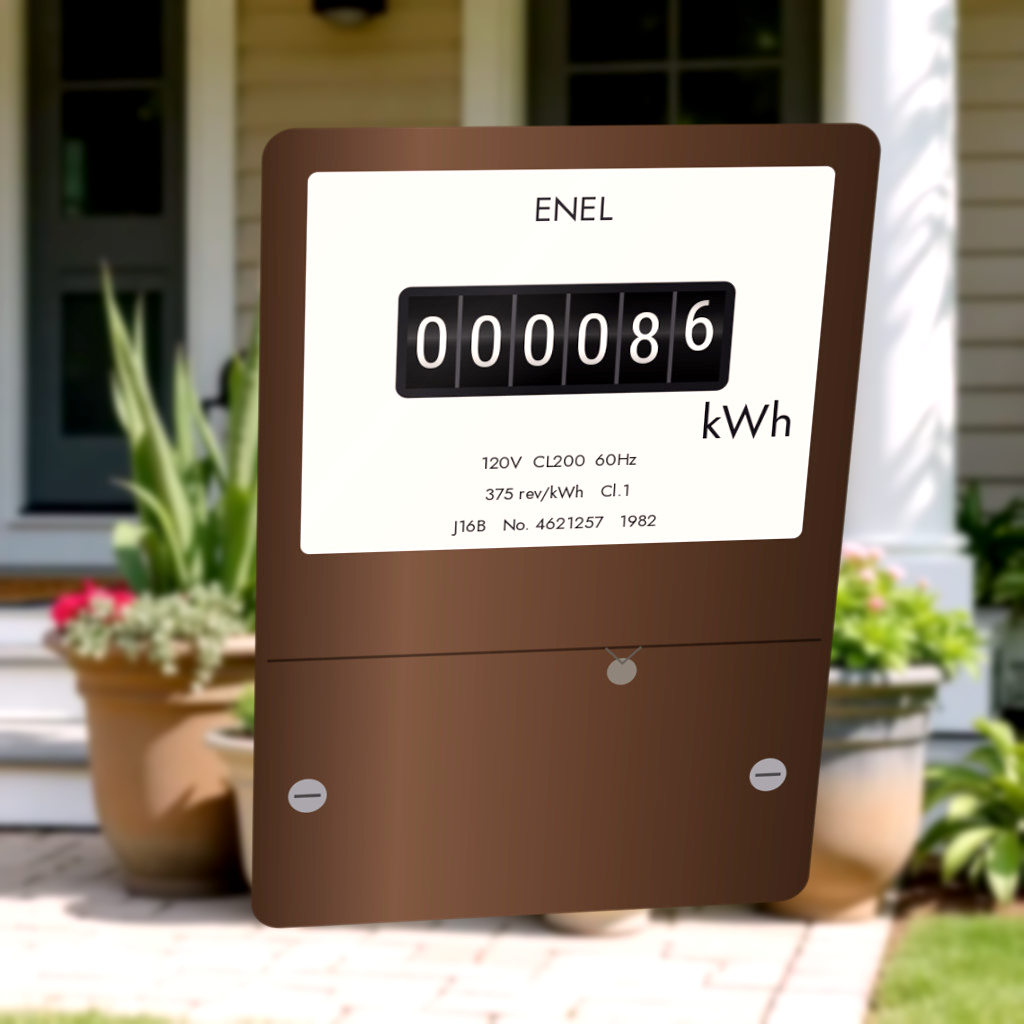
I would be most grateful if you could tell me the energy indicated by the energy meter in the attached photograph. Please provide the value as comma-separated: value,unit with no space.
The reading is 86,kWh
